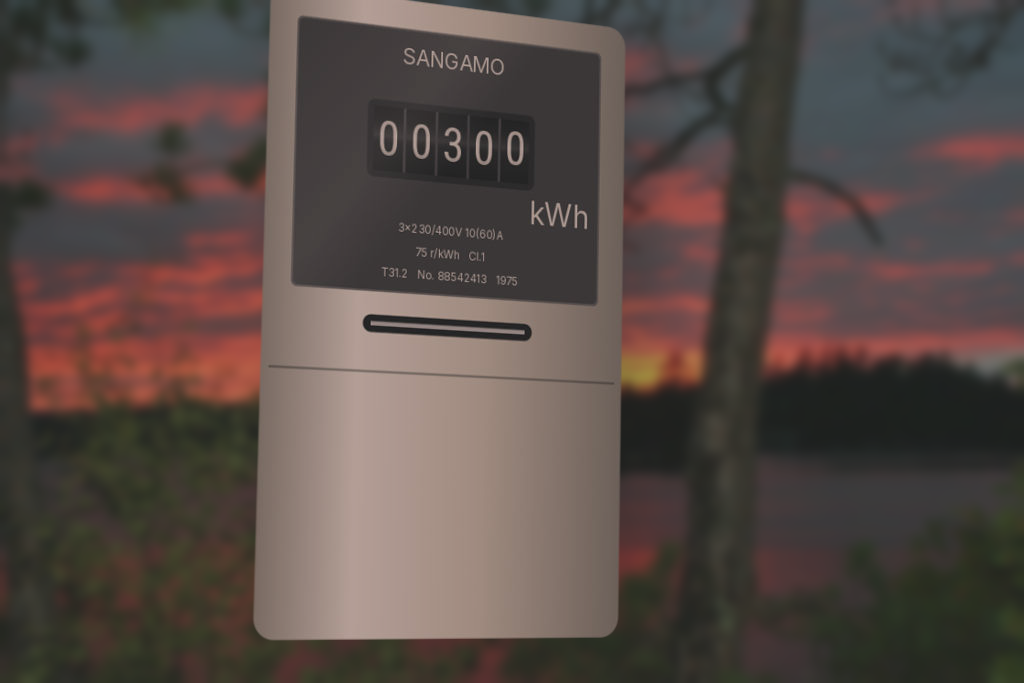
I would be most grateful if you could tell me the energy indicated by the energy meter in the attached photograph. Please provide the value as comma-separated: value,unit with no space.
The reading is 300,kWh
